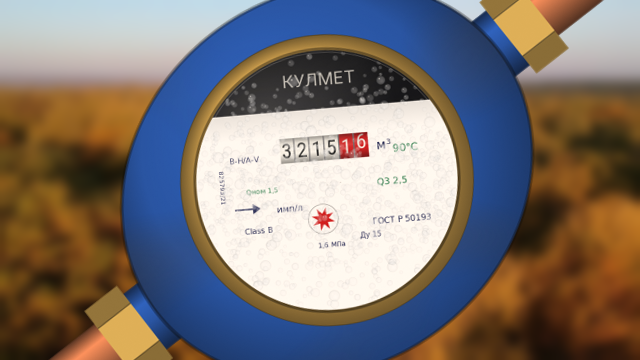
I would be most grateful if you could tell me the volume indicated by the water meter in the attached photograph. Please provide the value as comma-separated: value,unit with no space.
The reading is 3215.16,m³
